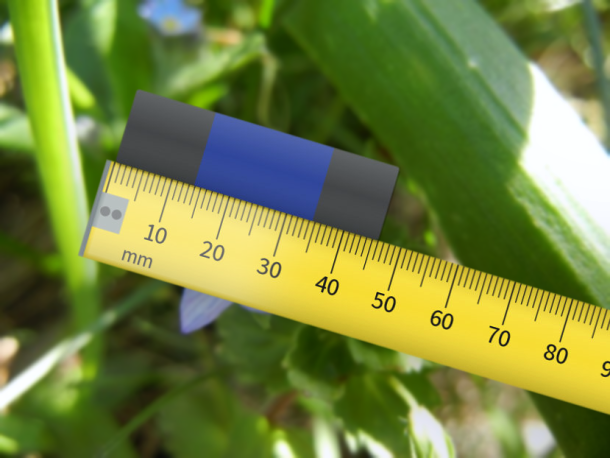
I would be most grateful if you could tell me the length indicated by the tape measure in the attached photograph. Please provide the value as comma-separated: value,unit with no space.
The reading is 46,mm
